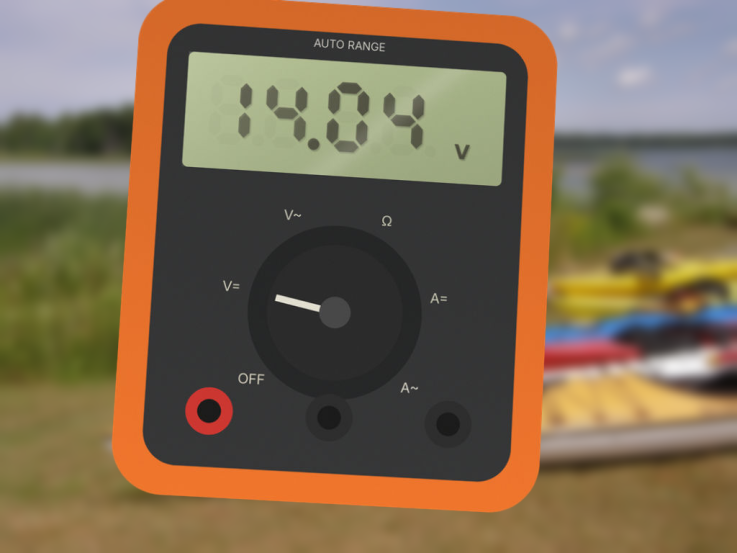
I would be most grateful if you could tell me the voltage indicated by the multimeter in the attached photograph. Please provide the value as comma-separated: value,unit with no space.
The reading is 14.04,V
